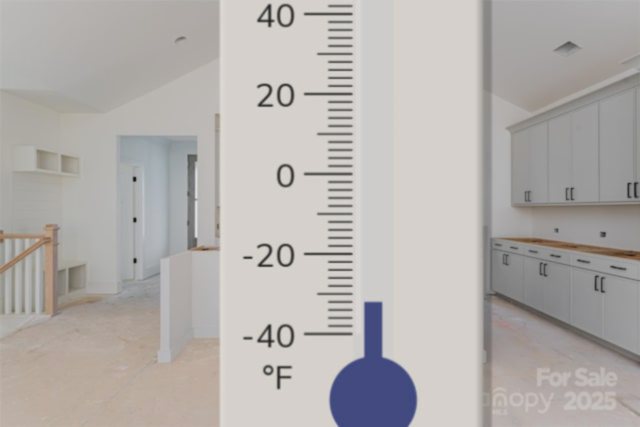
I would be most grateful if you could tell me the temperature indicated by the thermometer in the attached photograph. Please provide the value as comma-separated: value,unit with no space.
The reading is -32,°F
